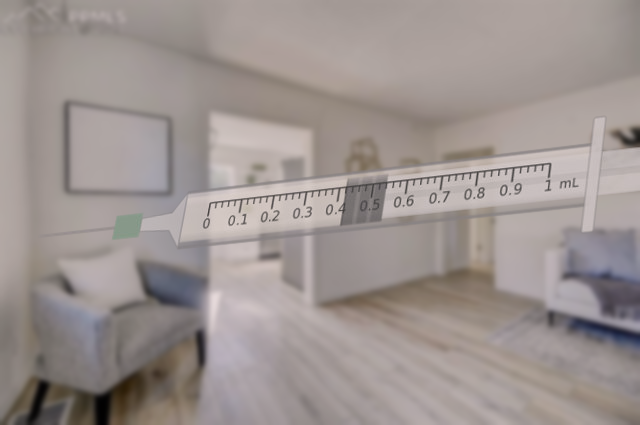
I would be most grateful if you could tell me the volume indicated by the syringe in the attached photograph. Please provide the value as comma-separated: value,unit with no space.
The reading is 0.42,mL
